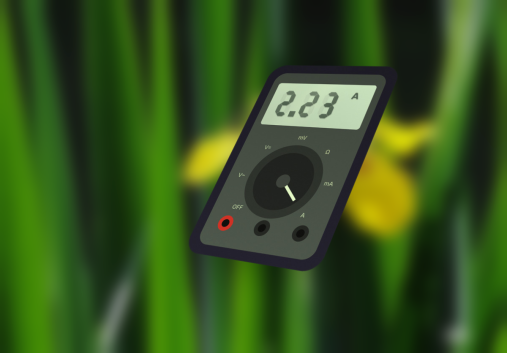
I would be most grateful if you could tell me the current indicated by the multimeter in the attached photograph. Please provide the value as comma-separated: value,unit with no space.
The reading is 2.23,A
